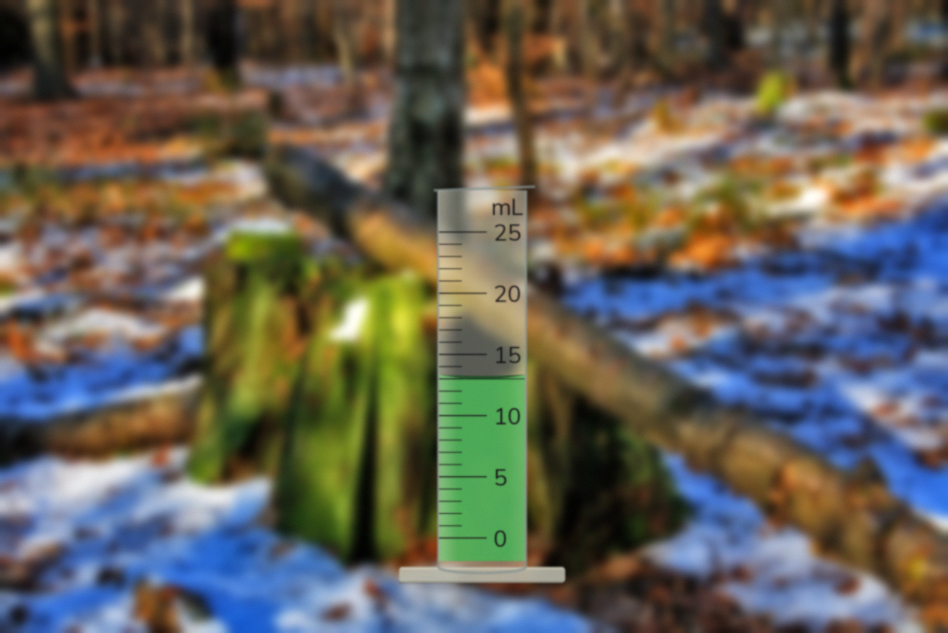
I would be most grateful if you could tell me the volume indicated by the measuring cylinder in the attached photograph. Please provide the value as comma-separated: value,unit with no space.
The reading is 13,mL
